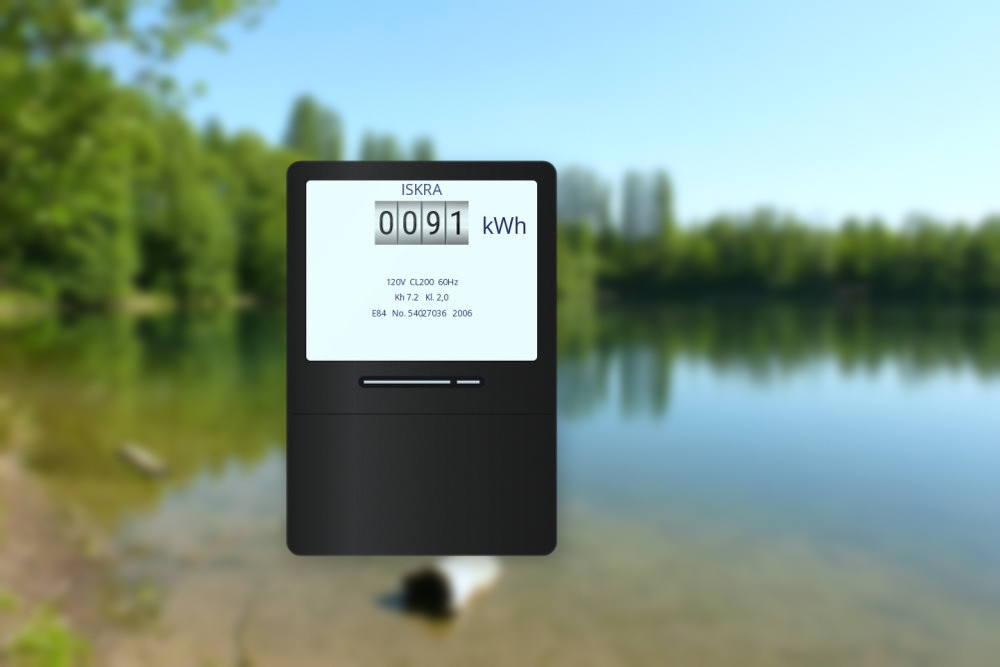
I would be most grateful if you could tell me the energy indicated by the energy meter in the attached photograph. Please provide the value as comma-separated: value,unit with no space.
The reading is 91,kWh
